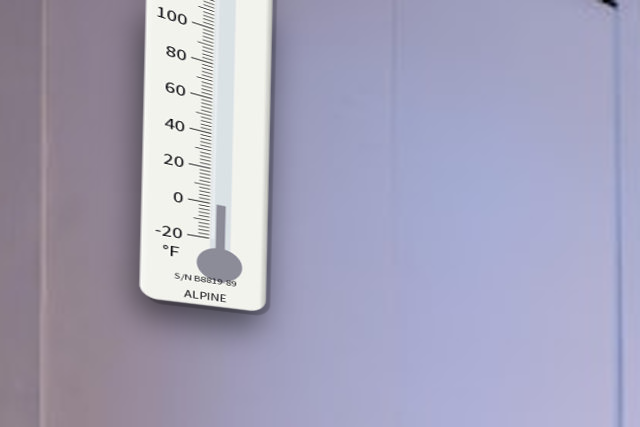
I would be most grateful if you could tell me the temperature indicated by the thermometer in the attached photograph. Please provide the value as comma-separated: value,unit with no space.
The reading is 0,°F
